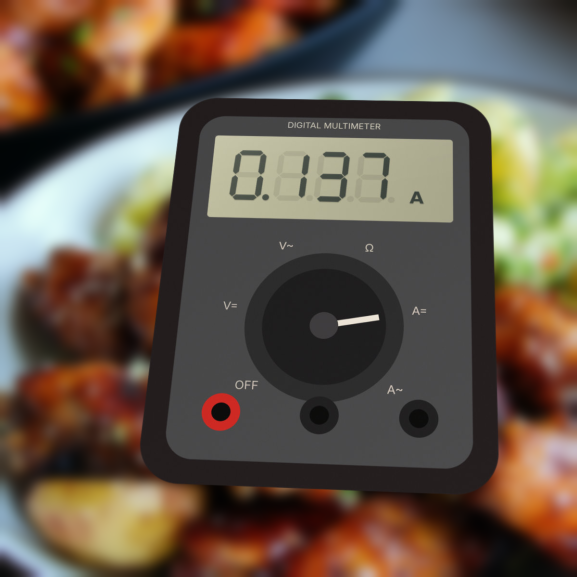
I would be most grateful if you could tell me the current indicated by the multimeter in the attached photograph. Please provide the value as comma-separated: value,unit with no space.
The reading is 0.137,A
